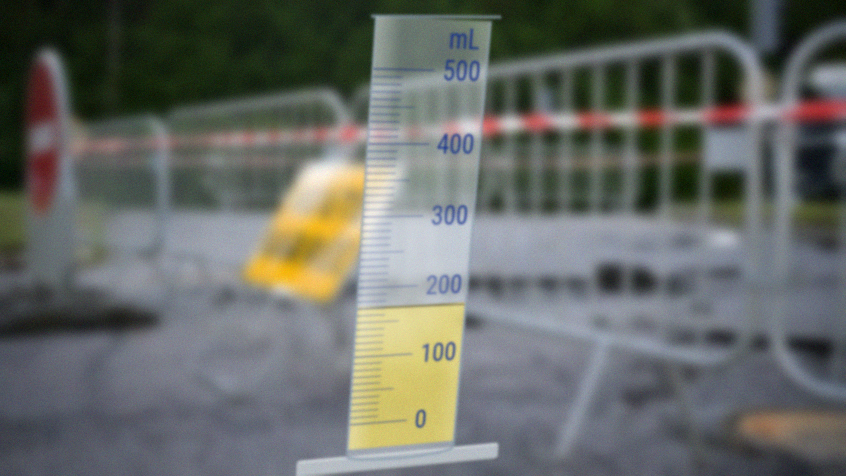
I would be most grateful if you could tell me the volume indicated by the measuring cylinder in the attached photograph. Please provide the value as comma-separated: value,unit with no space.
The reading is 170,mL
